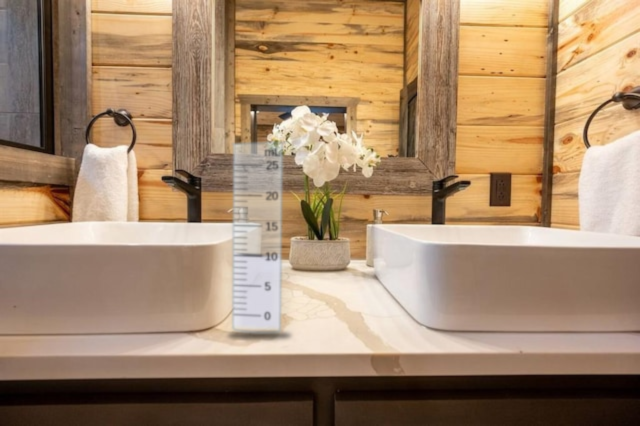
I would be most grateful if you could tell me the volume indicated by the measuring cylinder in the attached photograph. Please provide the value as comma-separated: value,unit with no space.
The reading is 10,mL
